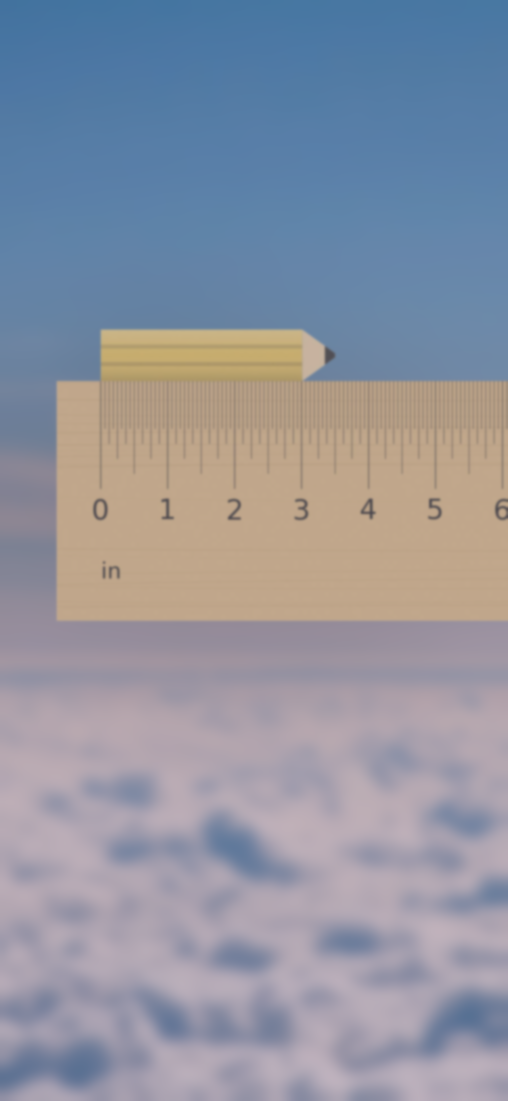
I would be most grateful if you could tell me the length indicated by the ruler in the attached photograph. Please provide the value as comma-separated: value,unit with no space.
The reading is 3.5,in
